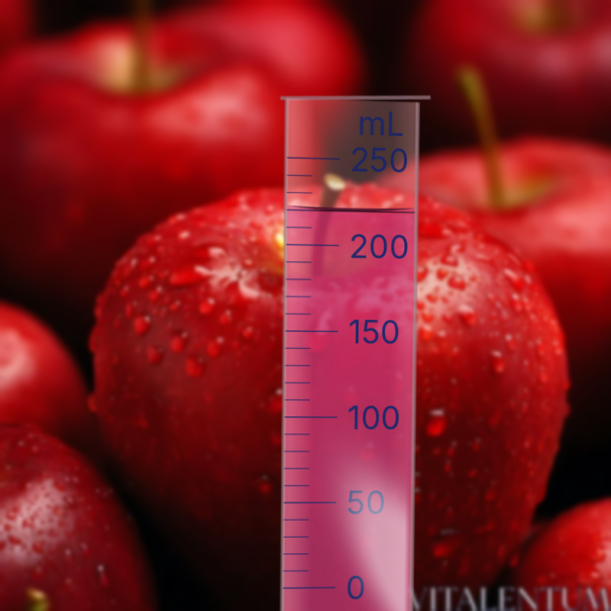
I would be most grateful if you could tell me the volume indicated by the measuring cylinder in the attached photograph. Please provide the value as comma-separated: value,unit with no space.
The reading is 220,mL
